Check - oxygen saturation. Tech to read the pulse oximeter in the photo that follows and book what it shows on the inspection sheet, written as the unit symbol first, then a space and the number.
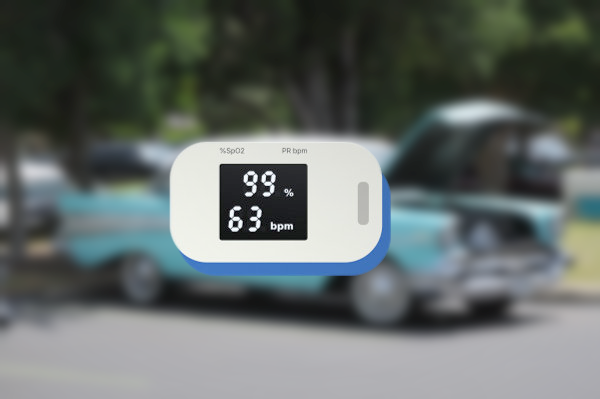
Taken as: % 99
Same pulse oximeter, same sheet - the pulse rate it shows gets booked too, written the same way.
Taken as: bpm 63
